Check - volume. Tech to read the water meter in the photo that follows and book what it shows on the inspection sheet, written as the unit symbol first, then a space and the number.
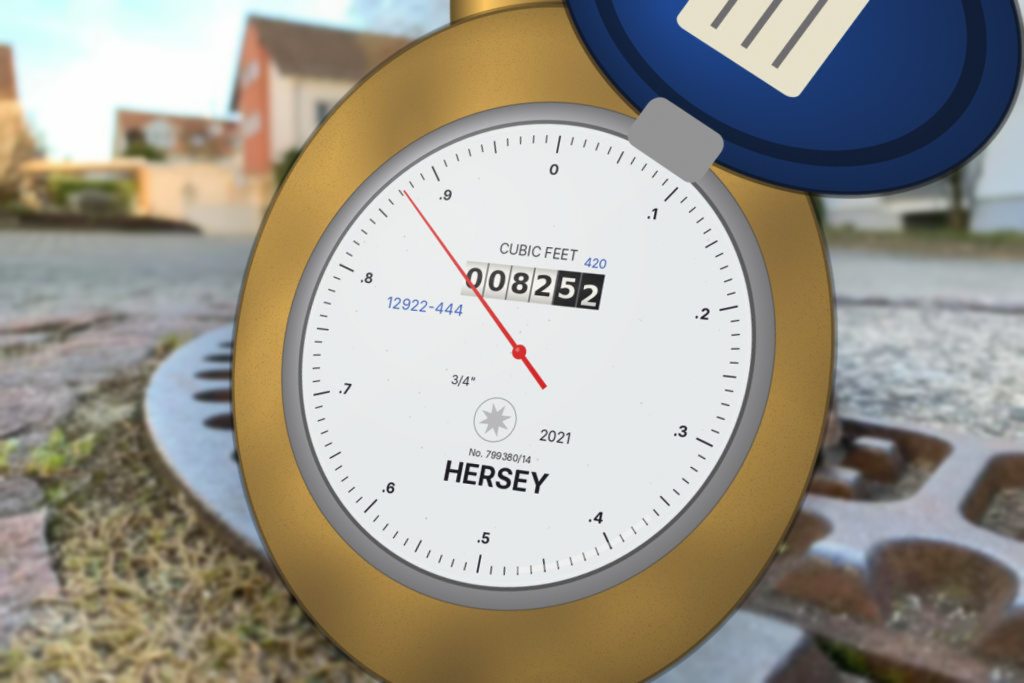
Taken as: ft³ 8251.87
